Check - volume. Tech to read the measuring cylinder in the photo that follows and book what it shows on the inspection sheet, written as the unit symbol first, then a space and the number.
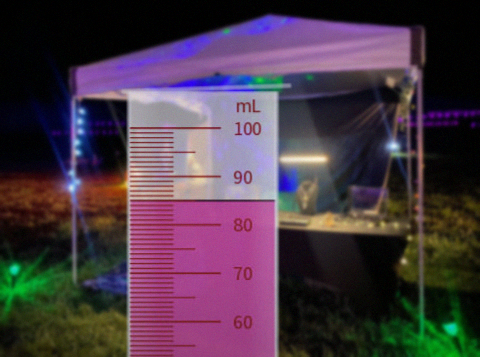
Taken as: mL 85
